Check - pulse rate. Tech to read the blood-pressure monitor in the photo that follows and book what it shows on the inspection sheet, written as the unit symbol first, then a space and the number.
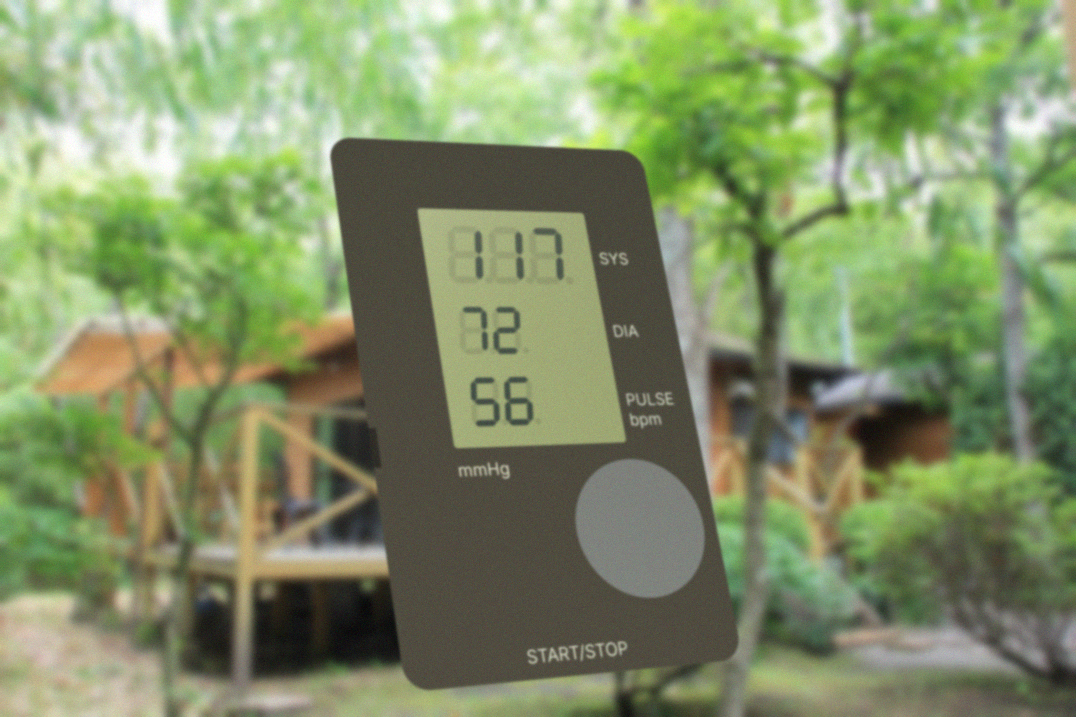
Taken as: bpm 56
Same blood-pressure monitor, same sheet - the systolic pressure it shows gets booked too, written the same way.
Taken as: mmHg 117
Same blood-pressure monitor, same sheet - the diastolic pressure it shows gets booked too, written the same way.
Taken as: mmHg 72
